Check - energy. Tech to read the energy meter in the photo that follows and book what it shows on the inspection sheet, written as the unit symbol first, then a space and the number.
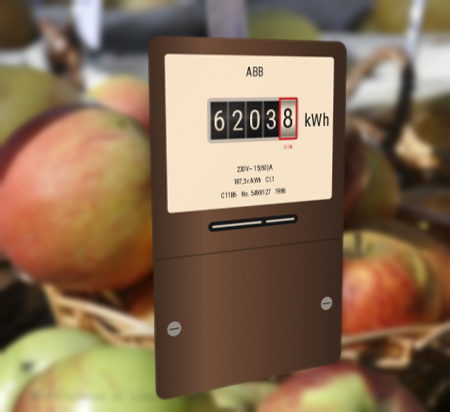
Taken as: kWh 6203.8
